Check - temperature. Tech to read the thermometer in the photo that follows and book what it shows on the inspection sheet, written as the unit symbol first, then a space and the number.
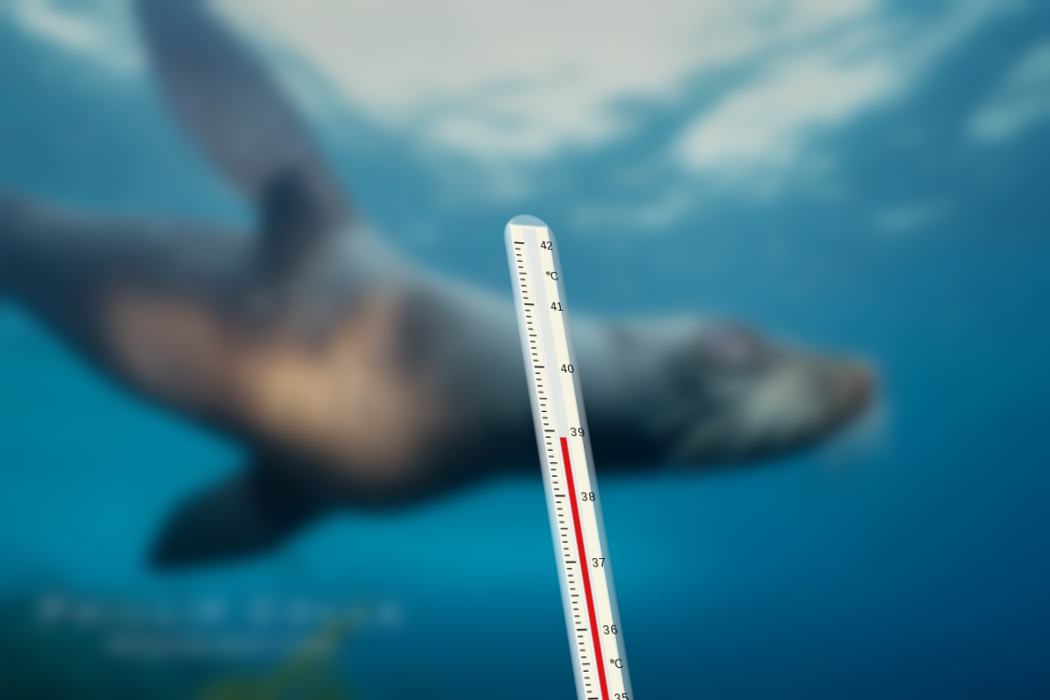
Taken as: °C 38.9
